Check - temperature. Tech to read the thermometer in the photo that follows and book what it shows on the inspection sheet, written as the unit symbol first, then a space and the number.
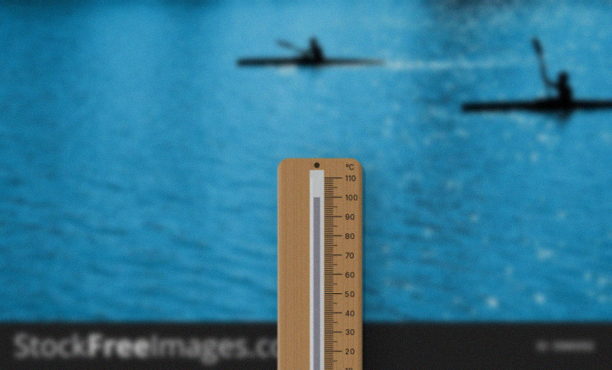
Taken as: °C 100
